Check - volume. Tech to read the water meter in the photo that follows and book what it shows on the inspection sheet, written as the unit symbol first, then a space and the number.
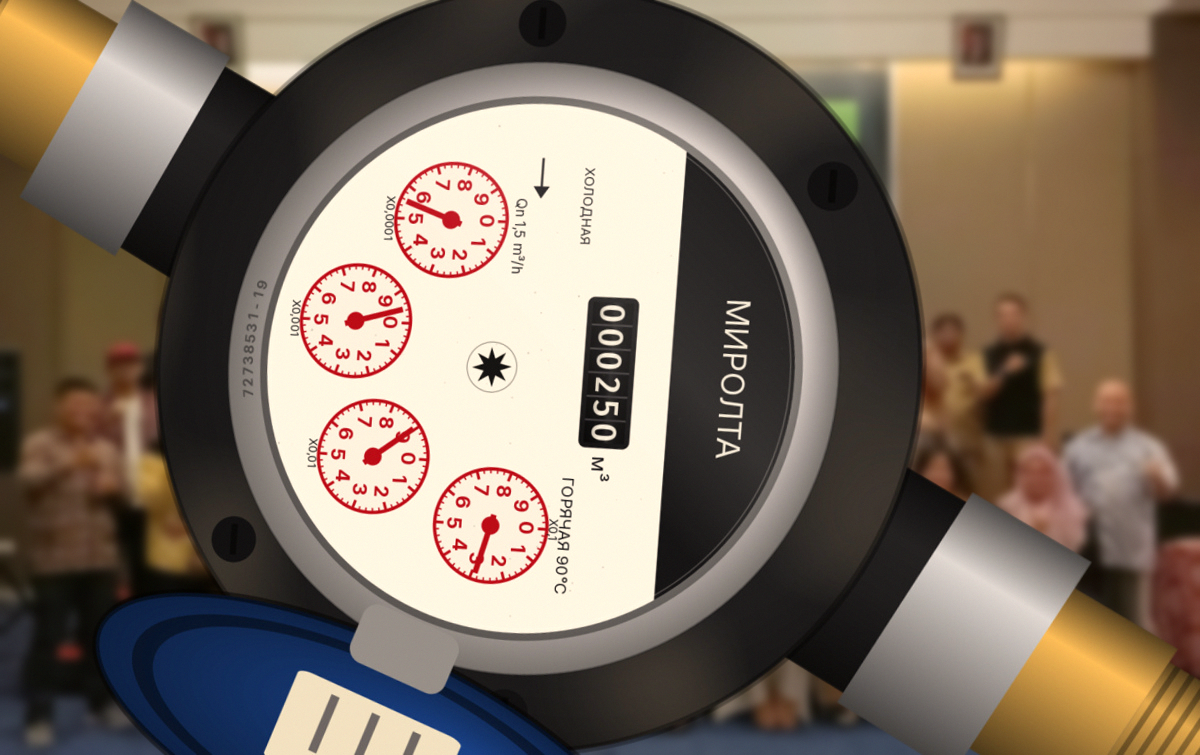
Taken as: m³ 250.2895
